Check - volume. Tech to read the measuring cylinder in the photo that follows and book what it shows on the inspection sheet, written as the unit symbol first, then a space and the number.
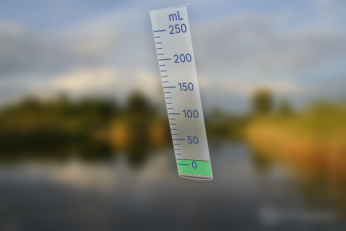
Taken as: mL 10
